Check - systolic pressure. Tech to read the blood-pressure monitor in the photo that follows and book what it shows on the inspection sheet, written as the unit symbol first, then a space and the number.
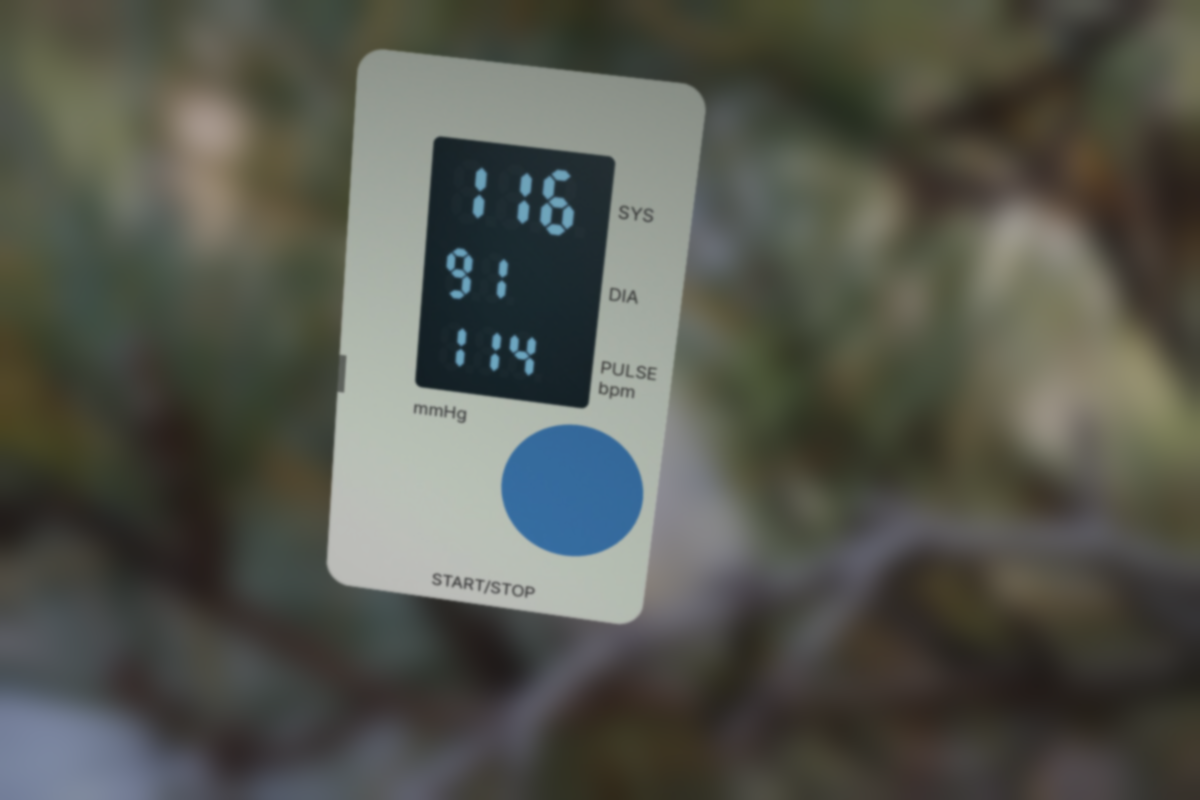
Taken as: mmHg 116
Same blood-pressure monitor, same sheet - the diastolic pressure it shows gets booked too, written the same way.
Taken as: mmHg 91
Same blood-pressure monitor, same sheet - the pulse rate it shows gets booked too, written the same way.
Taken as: bpm 114
